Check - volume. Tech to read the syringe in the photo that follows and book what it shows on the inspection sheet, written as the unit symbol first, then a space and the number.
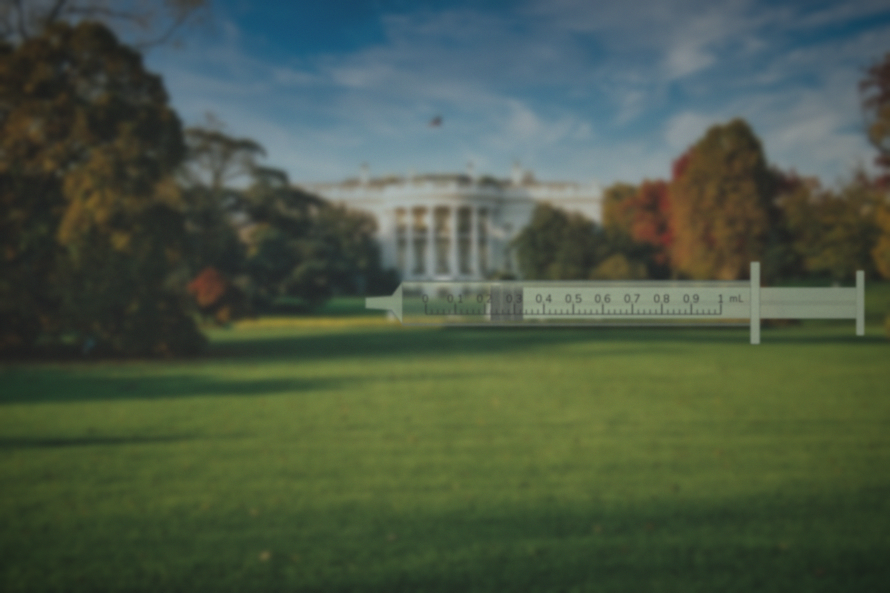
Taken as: mL 0.22
